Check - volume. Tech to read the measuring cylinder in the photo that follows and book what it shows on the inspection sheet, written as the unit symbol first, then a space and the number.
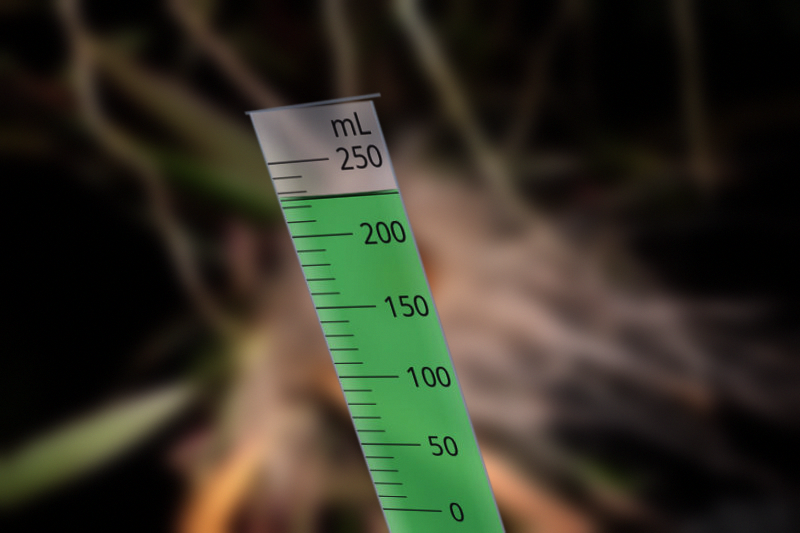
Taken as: mL 225
